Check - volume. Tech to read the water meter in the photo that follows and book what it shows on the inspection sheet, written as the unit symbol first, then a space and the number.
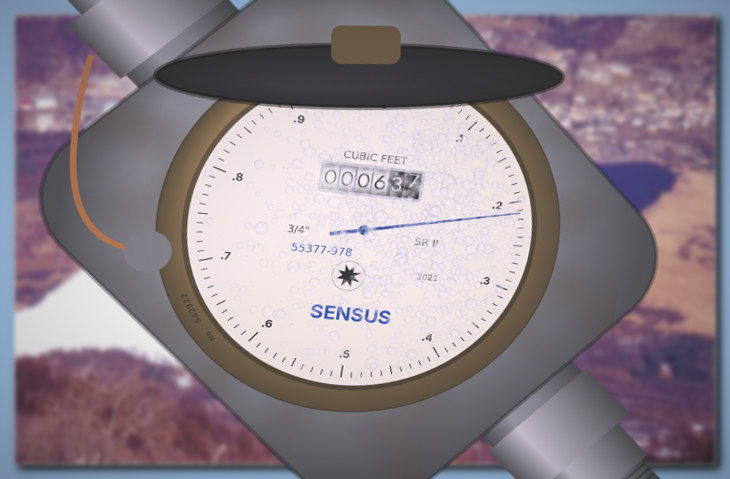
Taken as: ft³ 637.21
